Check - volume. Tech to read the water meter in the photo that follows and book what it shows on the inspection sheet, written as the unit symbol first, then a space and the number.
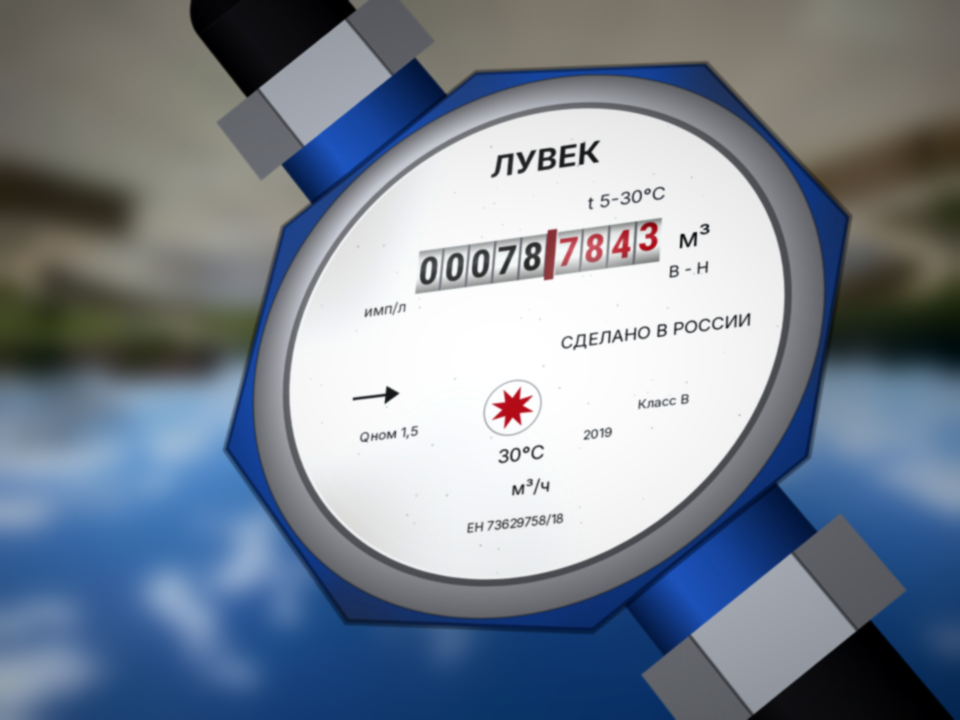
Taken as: m³ 78.7843
